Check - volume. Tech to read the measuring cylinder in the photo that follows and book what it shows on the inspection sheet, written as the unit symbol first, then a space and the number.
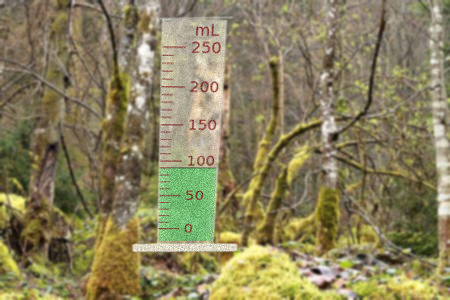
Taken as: mL 90
